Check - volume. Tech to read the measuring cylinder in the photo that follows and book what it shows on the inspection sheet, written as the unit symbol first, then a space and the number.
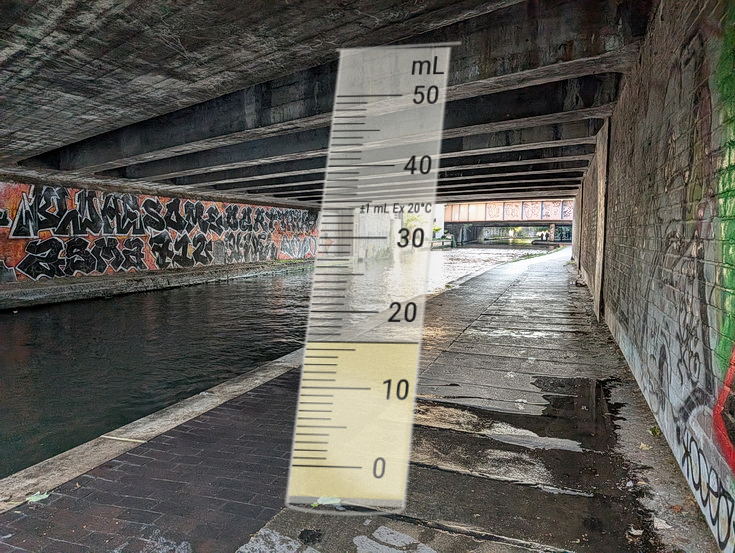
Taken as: mL 16
